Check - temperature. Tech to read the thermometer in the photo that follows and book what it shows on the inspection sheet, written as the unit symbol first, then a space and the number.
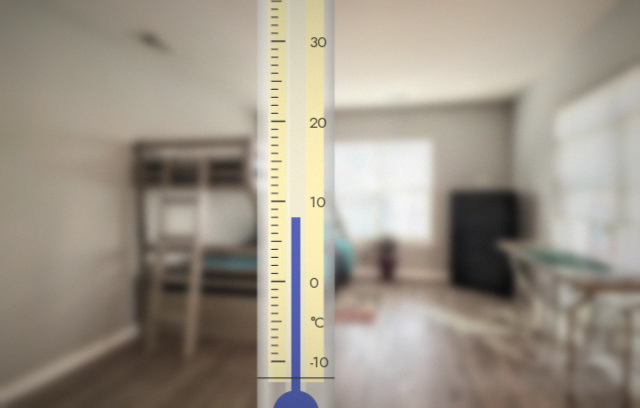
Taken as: °C 8
